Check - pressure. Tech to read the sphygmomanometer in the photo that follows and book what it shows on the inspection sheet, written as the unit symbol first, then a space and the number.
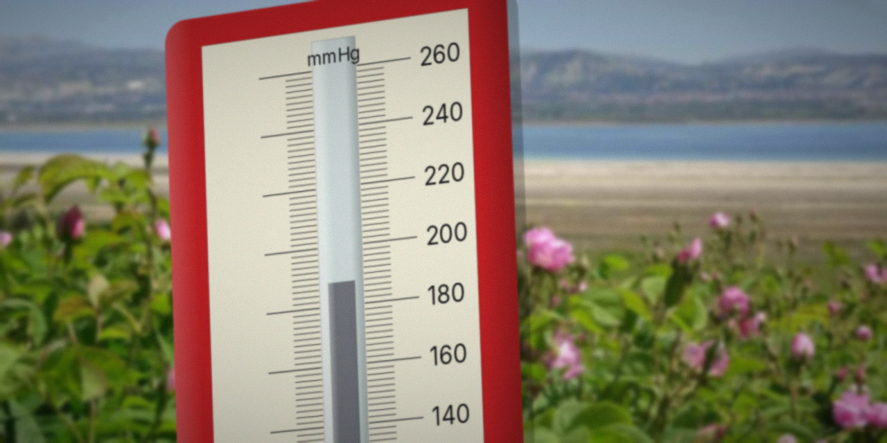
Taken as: mmHg 188
